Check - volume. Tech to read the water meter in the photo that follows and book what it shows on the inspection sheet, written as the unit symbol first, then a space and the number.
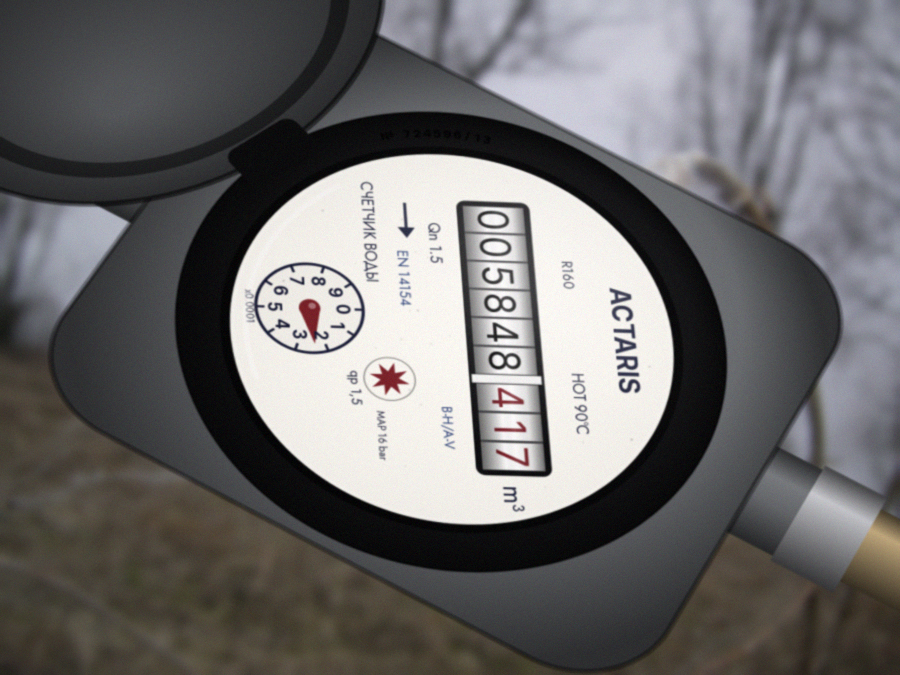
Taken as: m³ 5848.4172
